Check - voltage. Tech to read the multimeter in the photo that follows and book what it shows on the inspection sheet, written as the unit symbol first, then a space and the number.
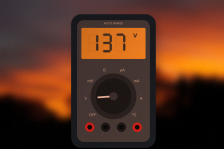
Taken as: V 137
